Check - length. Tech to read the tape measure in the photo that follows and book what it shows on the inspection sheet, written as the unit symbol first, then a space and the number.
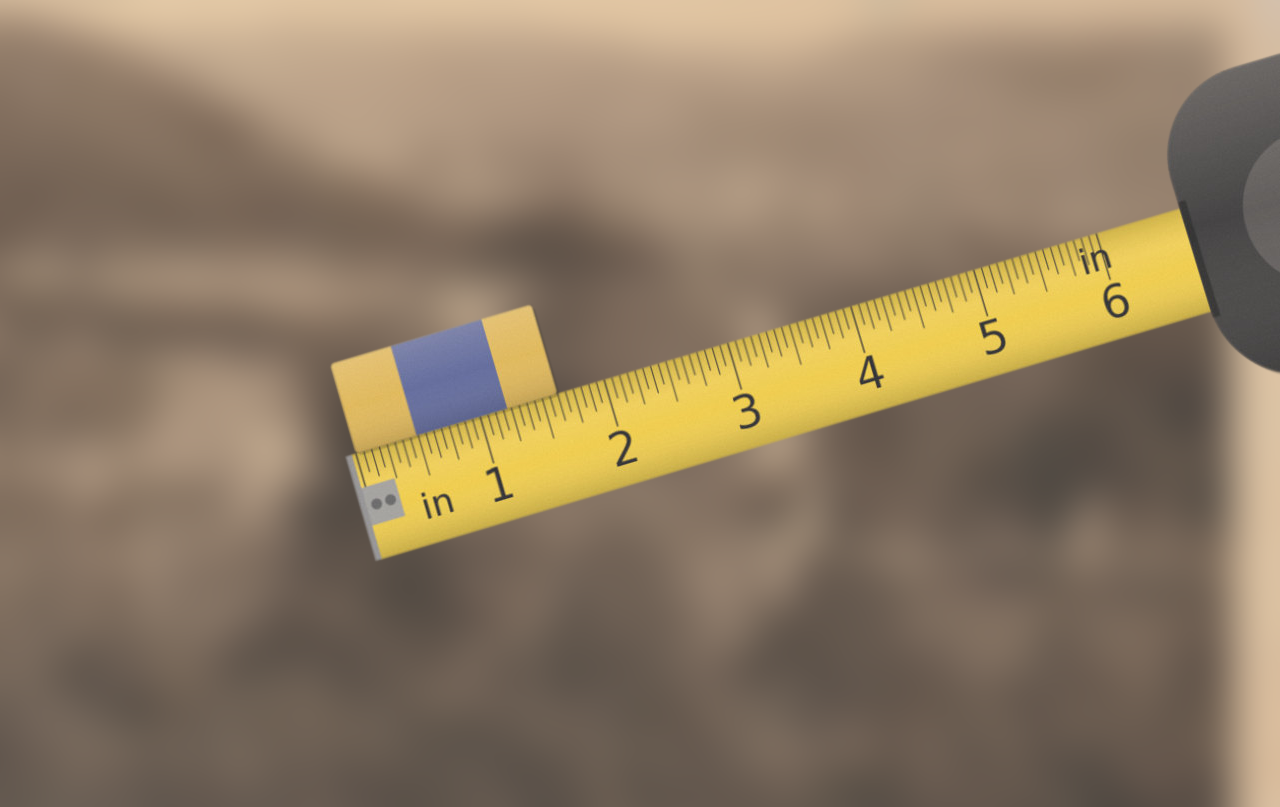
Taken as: in 1.625
